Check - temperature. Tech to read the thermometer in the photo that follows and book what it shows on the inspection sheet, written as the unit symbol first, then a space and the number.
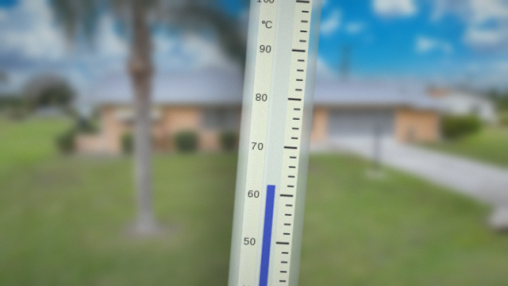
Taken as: °C 62
